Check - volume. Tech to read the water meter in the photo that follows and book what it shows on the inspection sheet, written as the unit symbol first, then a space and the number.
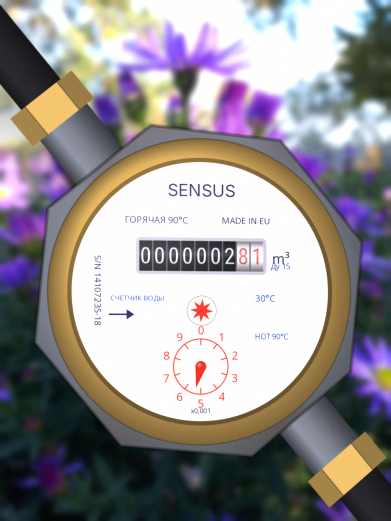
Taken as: m³ 2.815
